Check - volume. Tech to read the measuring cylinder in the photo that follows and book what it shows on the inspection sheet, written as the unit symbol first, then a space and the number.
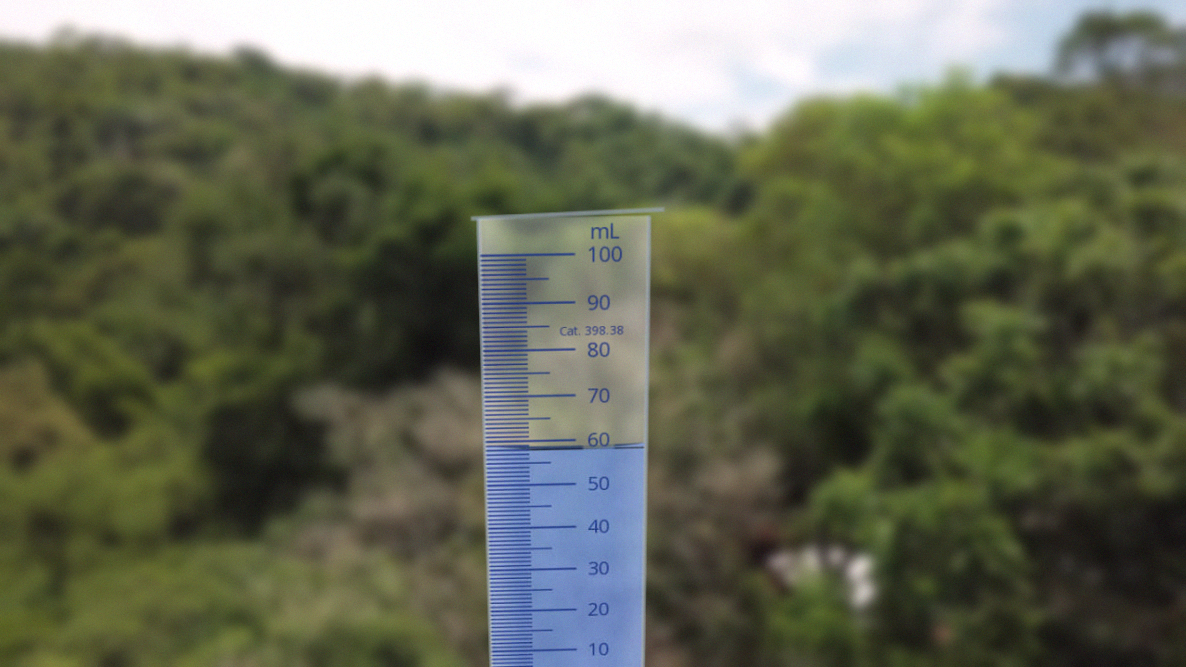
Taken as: mL 58
